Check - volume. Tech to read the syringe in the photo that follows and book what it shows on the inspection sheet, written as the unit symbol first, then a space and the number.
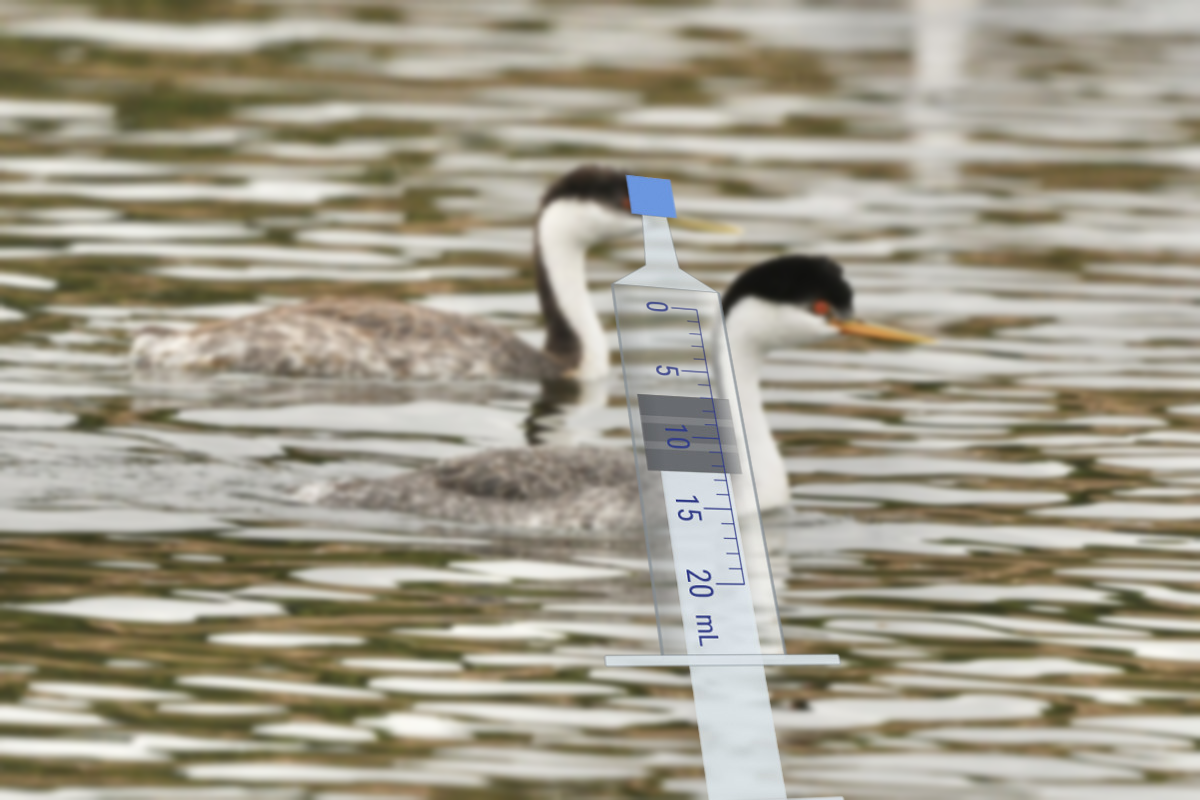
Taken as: mL 7
